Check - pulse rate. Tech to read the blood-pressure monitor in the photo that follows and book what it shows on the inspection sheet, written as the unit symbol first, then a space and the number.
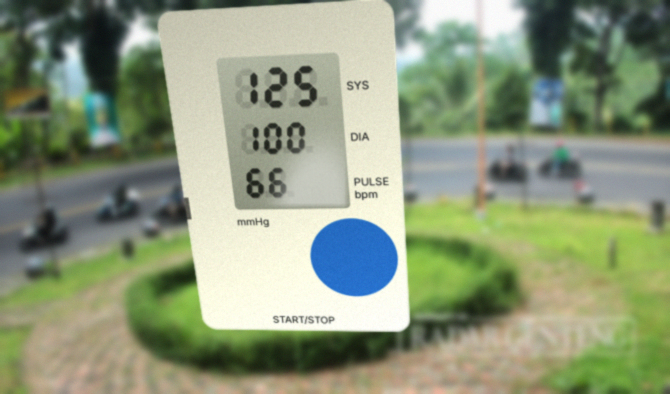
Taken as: bpm 66
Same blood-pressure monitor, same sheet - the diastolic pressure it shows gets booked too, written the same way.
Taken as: mmHg 100
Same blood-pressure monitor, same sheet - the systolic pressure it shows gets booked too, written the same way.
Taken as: mmHg 125
